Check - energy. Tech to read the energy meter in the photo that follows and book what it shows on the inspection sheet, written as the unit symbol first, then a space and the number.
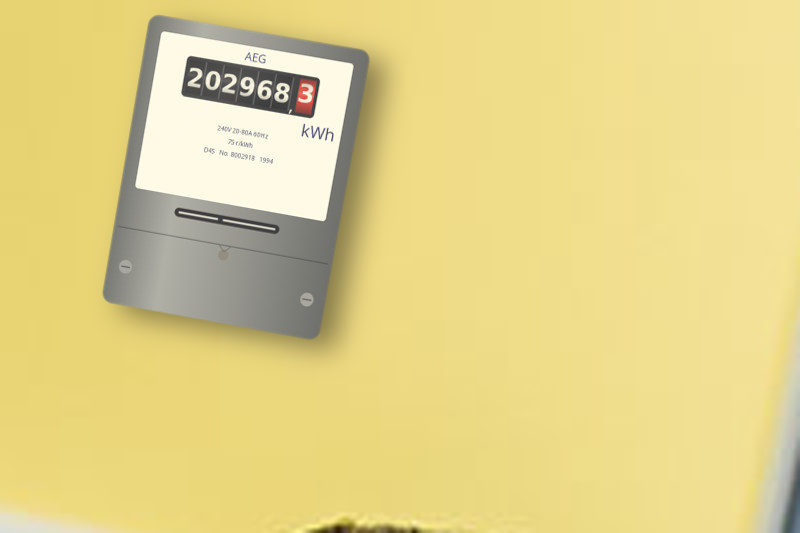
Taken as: kWh 202968.3
